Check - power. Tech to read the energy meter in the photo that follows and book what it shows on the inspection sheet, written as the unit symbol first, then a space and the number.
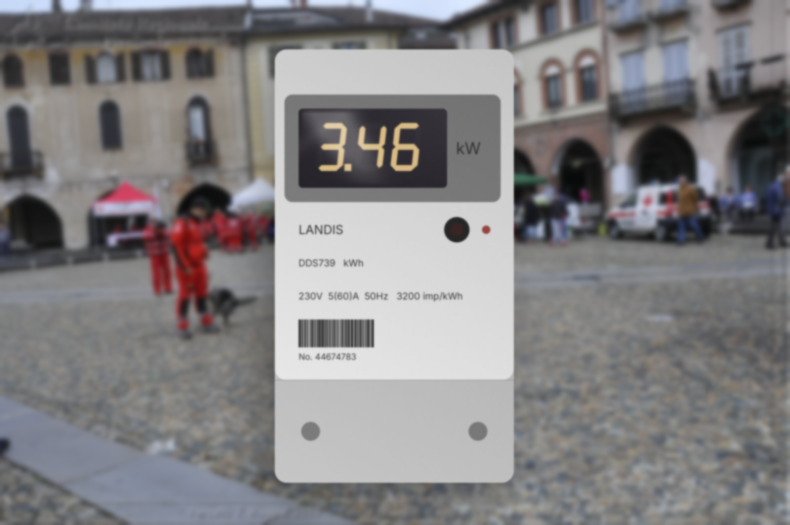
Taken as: kW 3.46
